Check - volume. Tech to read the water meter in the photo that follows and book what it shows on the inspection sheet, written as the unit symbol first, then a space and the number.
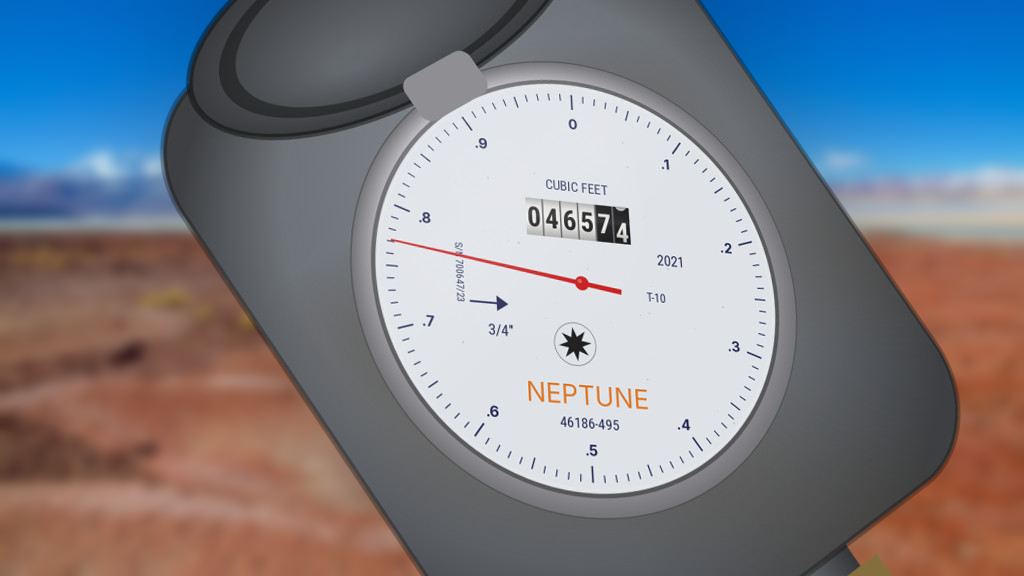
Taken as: ft³ 46573.77
